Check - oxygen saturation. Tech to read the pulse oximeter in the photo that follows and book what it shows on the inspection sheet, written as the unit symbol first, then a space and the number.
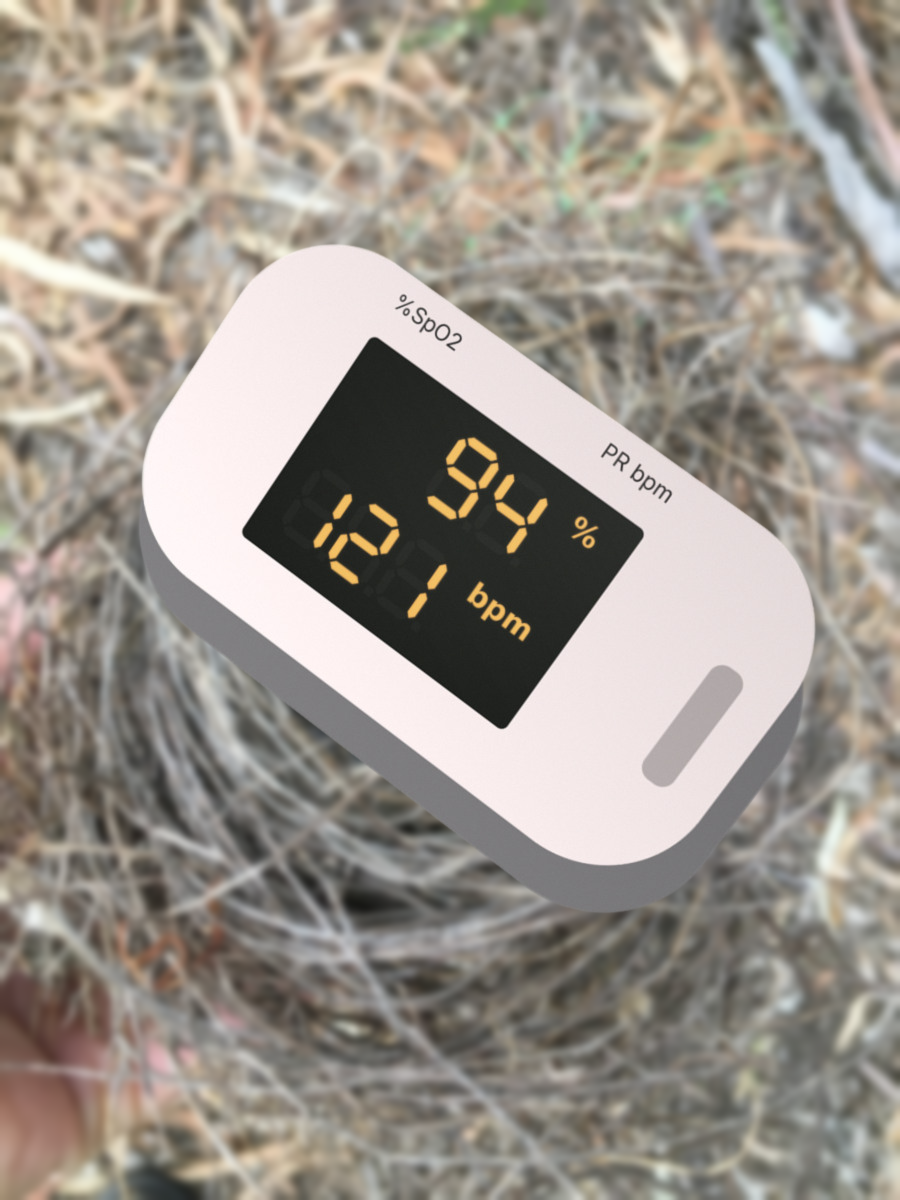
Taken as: % 94
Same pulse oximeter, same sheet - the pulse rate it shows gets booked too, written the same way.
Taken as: bpm 121
